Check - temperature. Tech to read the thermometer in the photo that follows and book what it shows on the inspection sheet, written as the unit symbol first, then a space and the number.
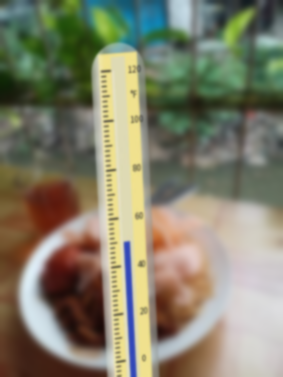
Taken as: °F 50
